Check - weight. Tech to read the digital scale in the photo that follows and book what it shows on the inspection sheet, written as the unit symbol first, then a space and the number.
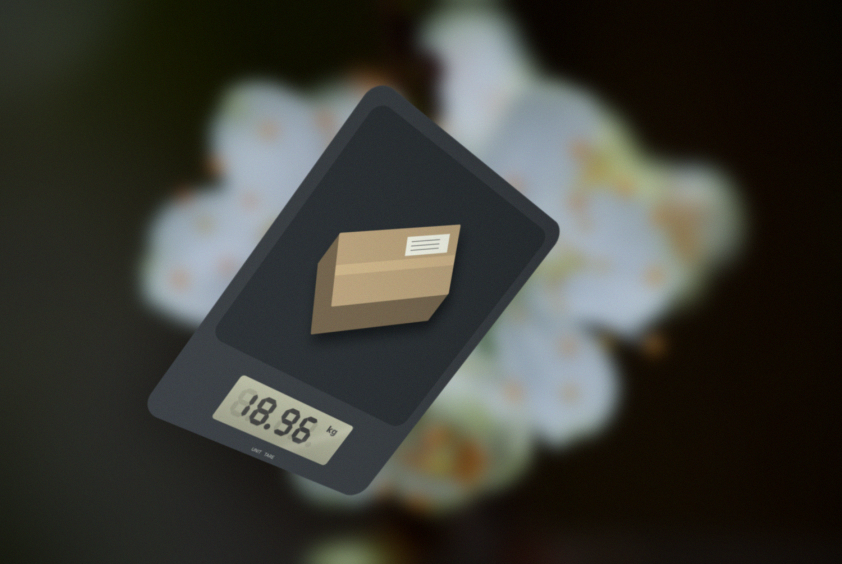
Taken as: kg 18.96
